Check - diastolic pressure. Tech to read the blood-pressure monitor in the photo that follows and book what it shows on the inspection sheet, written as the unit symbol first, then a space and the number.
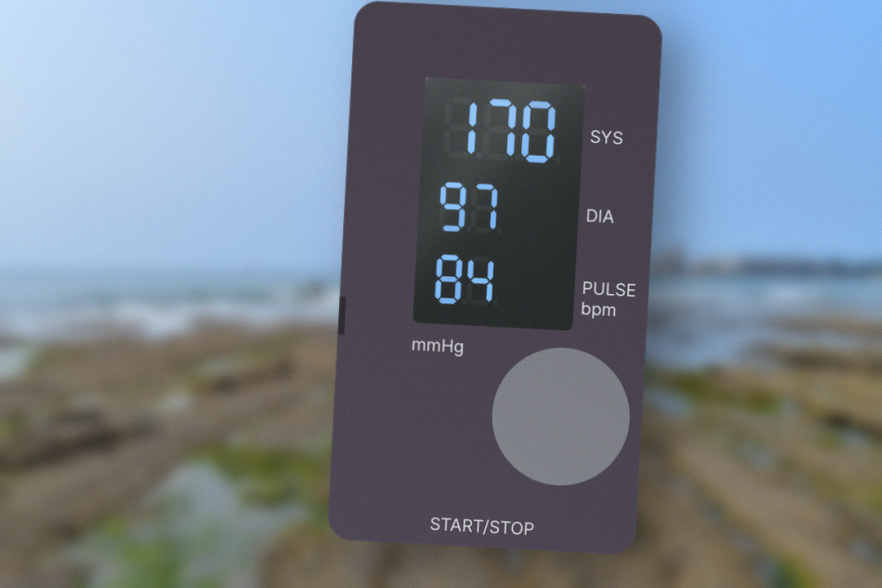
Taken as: mmHg 97
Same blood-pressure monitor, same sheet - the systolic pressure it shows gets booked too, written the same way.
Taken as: mmHg 170
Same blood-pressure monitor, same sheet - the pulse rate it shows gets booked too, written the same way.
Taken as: bpm 84
